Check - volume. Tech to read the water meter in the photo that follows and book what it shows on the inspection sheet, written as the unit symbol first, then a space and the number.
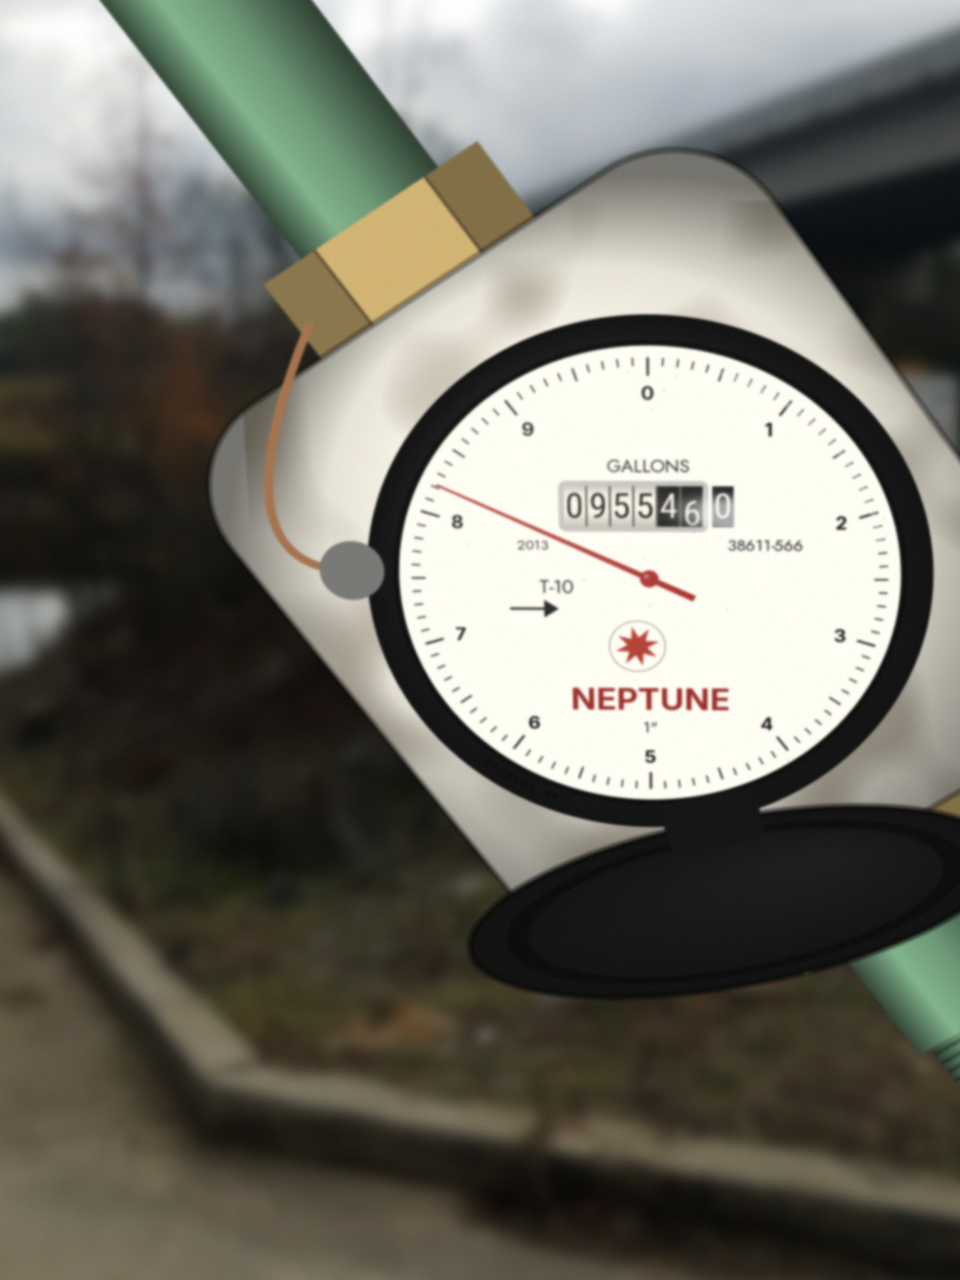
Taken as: gal 955458.2
